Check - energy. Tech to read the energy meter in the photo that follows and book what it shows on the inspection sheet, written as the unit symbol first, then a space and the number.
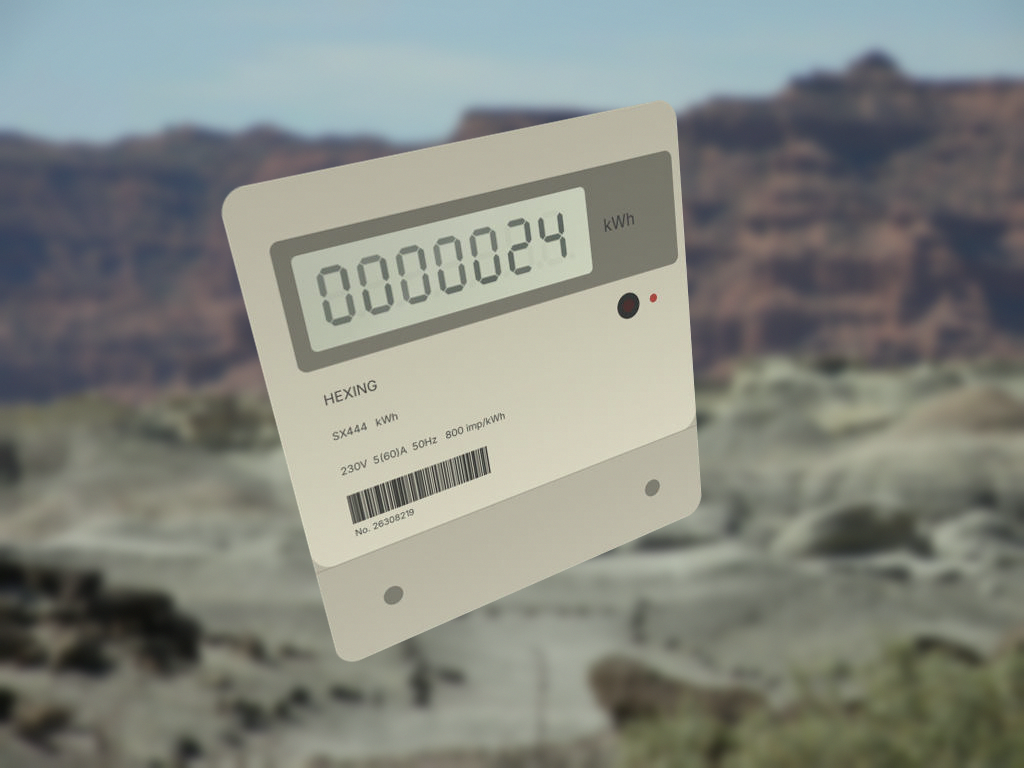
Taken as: kWh 24
